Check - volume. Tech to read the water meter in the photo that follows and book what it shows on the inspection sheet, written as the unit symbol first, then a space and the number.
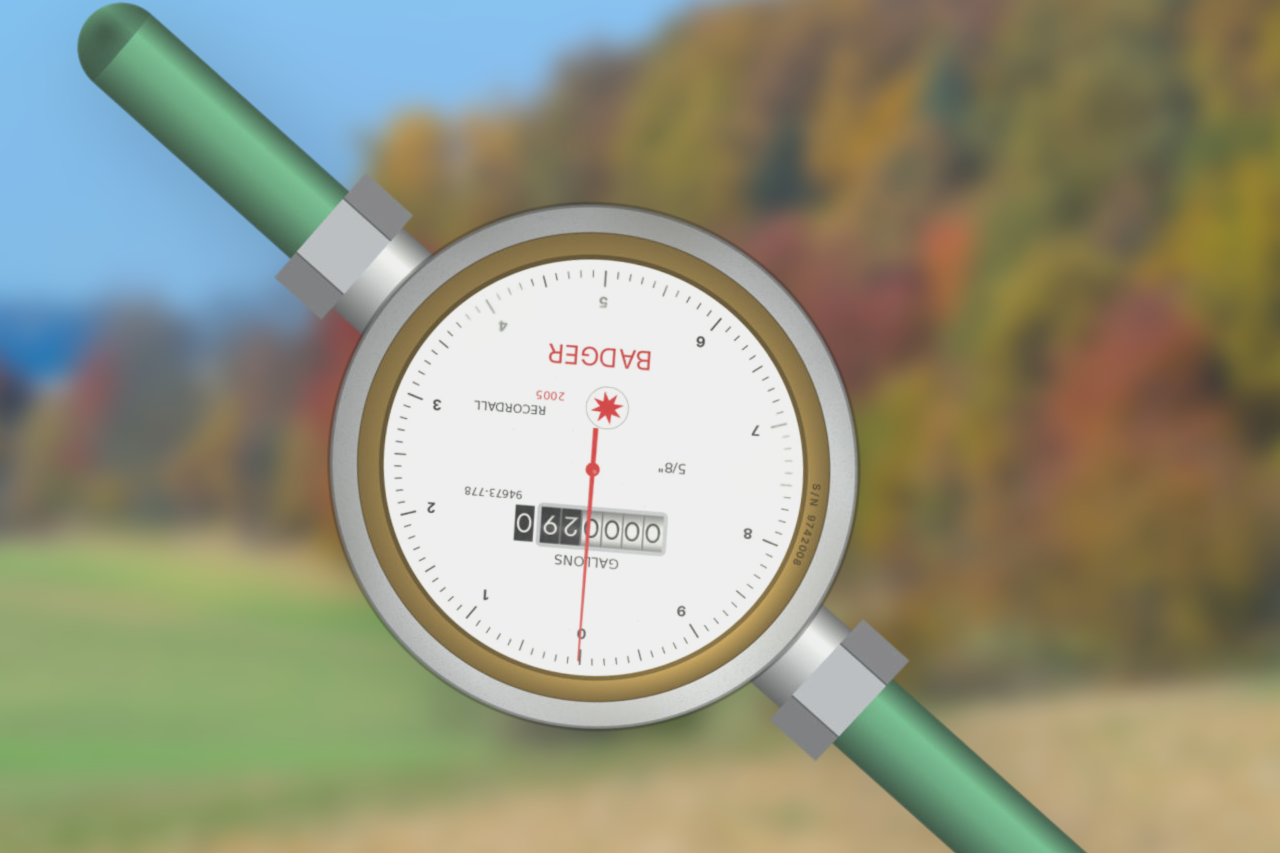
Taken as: gal 290.0
